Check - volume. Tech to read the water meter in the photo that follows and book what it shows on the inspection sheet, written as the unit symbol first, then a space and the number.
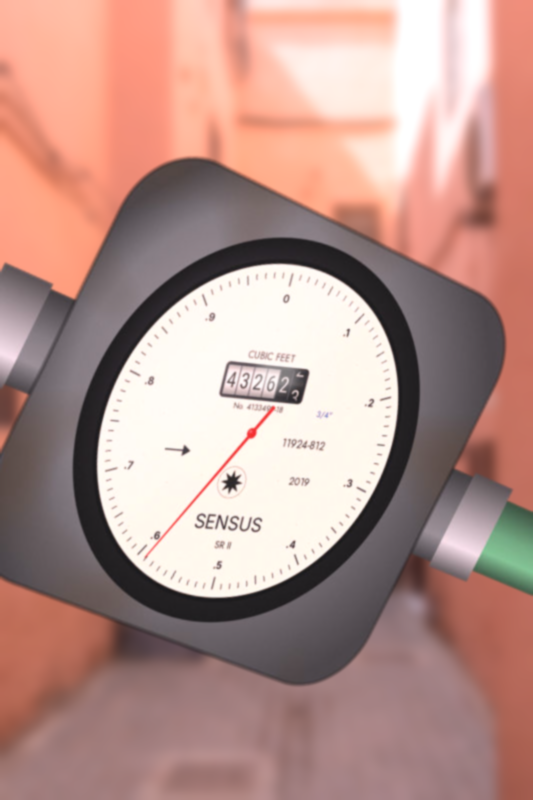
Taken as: ft³ 432622.59
